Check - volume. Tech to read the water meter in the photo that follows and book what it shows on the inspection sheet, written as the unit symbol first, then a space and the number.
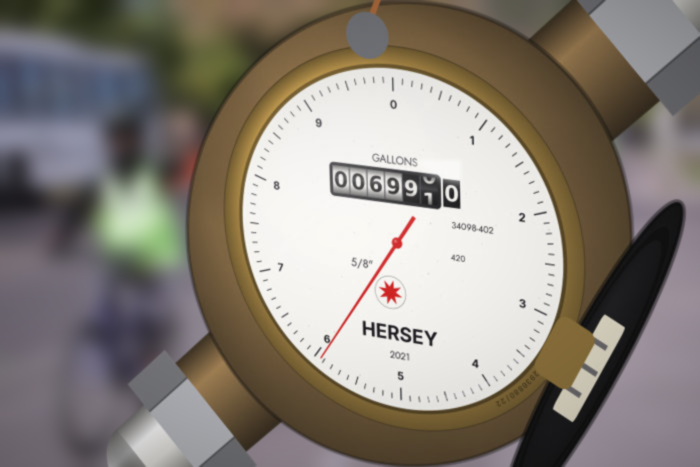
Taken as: gal 69905.9
